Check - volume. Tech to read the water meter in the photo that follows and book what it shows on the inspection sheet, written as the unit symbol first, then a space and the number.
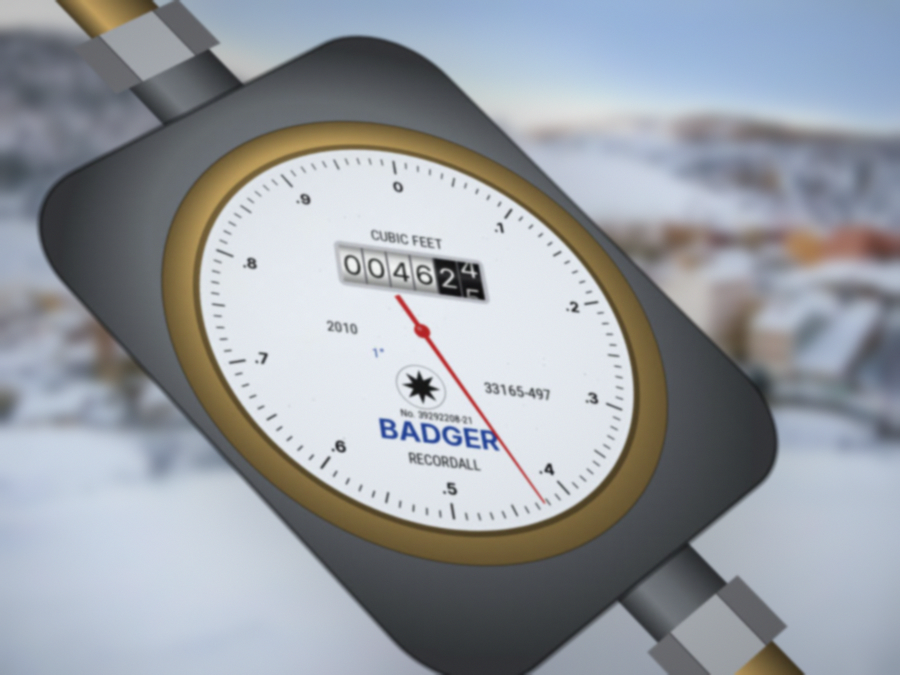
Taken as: ft³ 4624.42
